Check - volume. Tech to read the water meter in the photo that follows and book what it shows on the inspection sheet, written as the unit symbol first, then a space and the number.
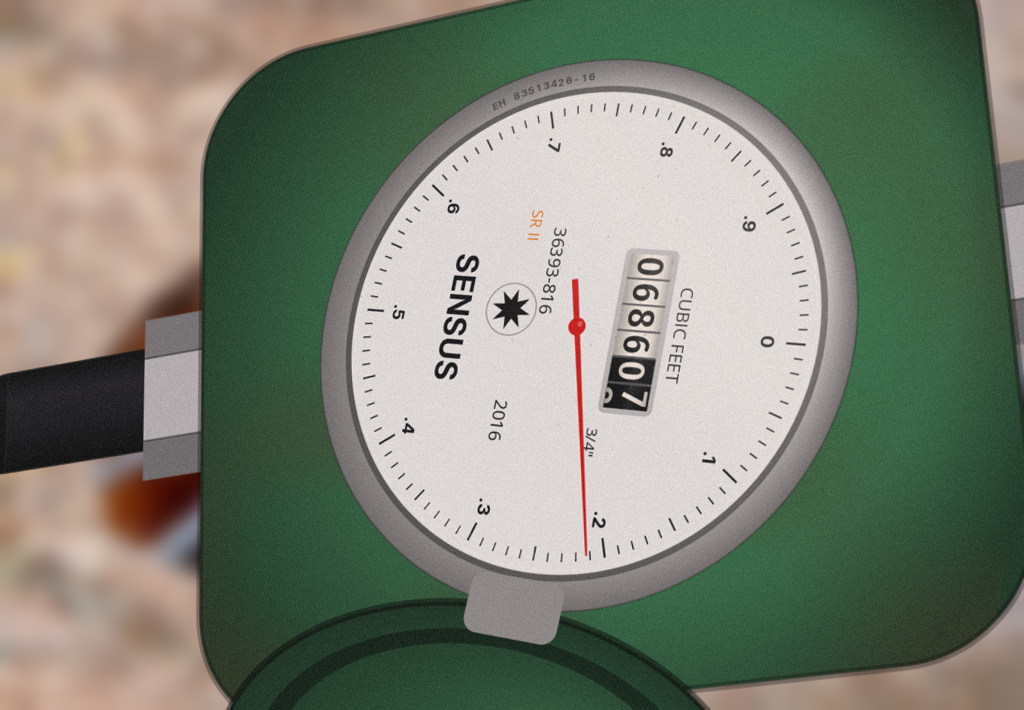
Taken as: ft³ 68607.21
